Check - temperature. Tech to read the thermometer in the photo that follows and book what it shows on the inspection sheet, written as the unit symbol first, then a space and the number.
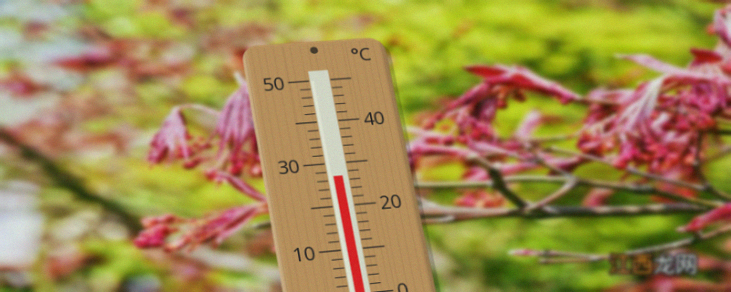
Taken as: °C 27
